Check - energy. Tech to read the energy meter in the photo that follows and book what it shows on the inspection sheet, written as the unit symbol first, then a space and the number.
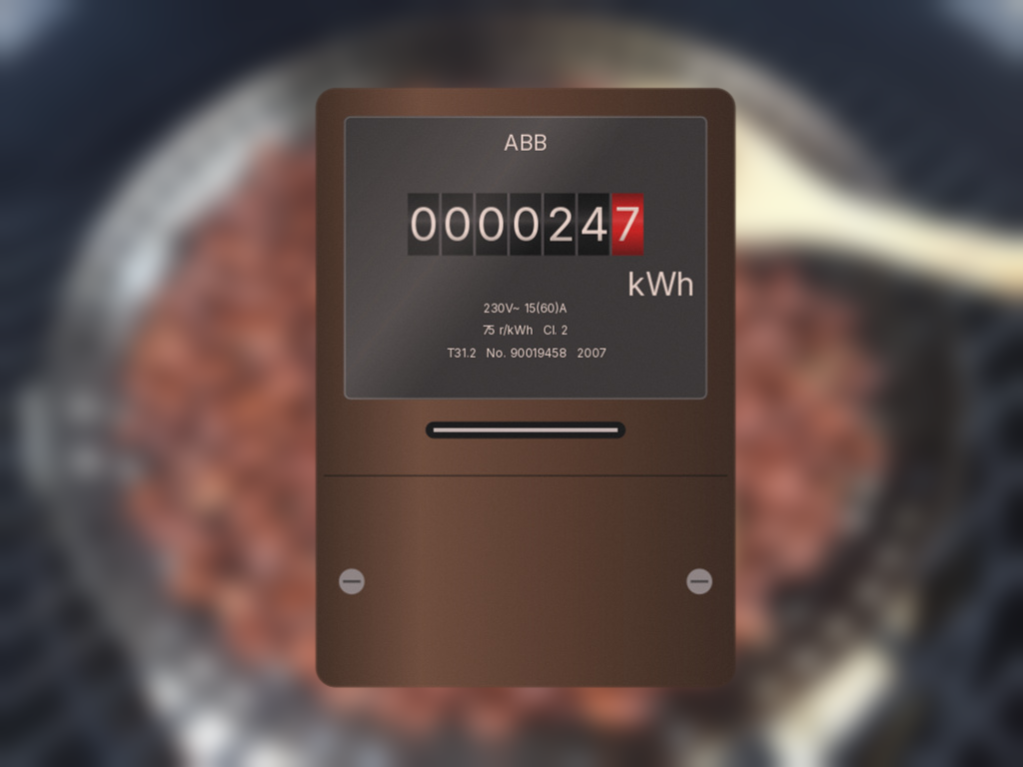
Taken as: kWh 24.7
